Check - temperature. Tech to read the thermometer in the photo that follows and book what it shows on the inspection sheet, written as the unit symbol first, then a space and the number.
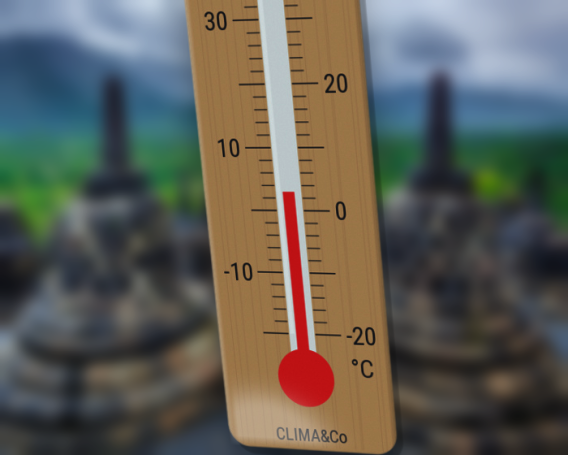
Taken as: °C 3
